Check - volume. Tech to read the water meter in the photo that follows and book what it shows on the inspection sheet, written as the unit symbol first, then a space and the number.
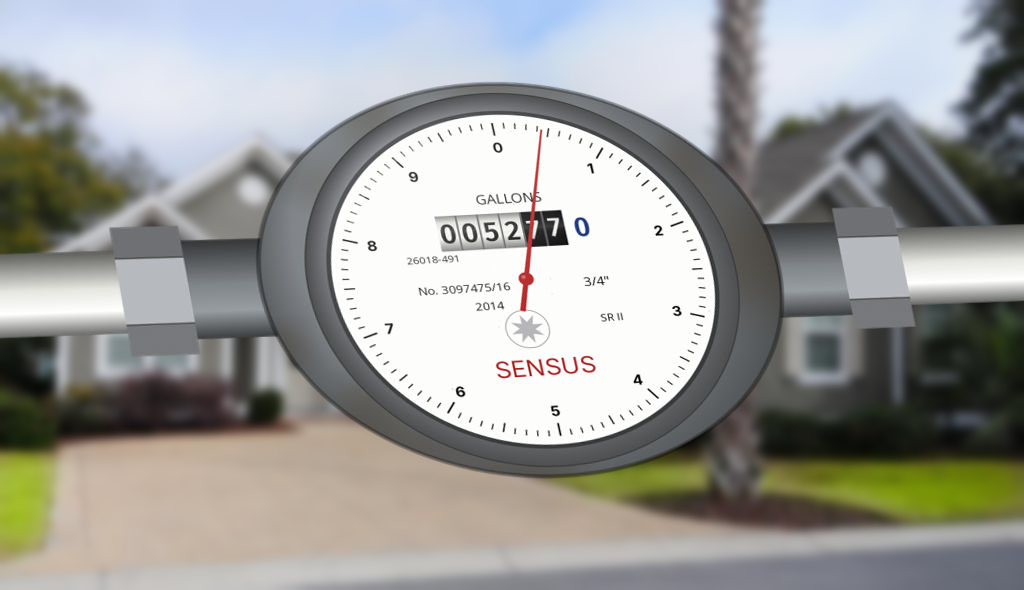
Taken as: gal 52770.4
